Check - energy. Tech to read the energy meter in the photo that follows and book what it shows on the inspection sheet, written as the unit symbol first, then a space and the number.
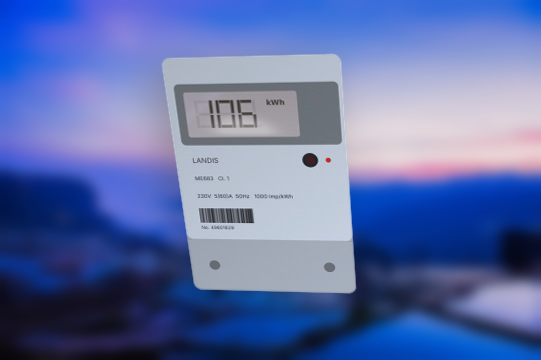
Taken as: kWh 106
